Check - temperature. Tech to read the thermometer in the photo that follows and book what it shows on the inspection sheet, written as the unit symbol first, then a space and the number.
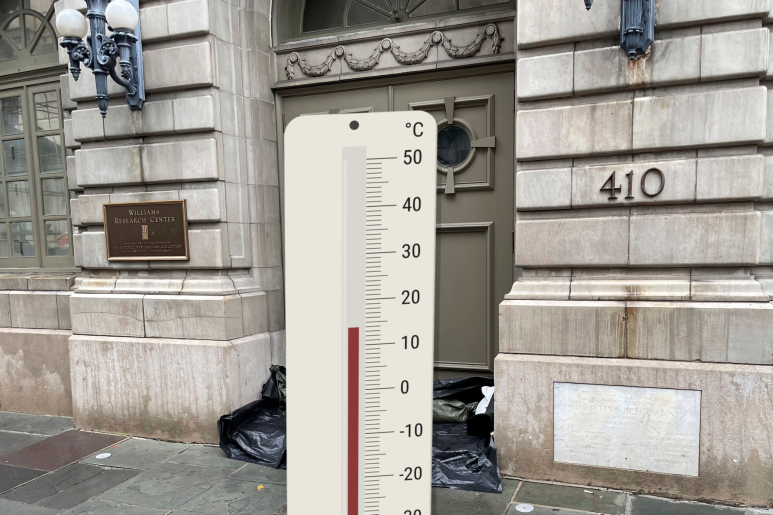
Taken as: °C 14
